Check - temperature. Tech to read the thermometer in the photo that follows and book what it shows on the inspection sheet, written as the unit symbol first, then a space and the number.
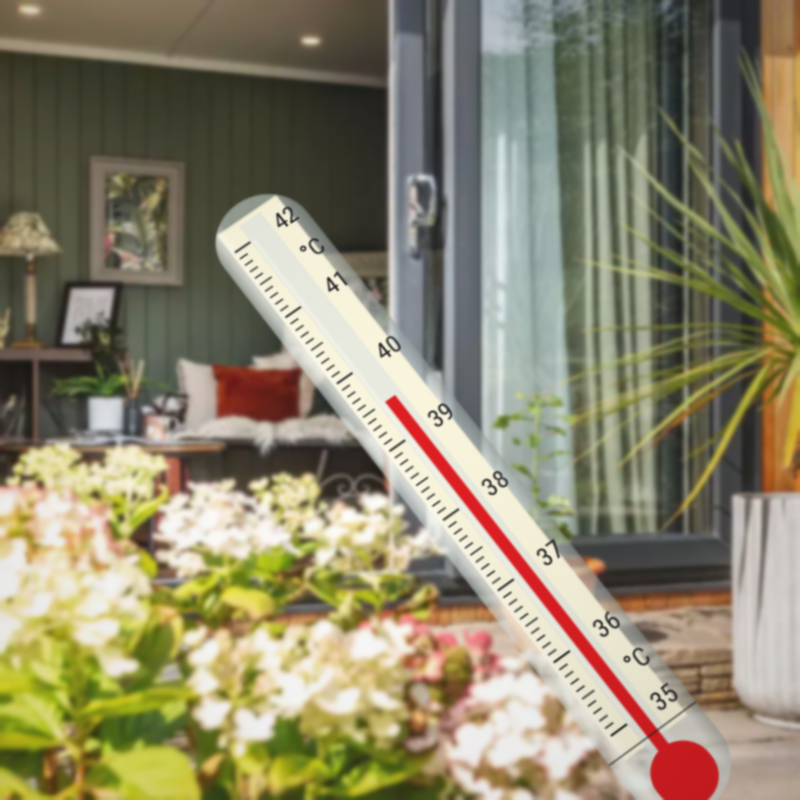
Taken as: °C 39.5
